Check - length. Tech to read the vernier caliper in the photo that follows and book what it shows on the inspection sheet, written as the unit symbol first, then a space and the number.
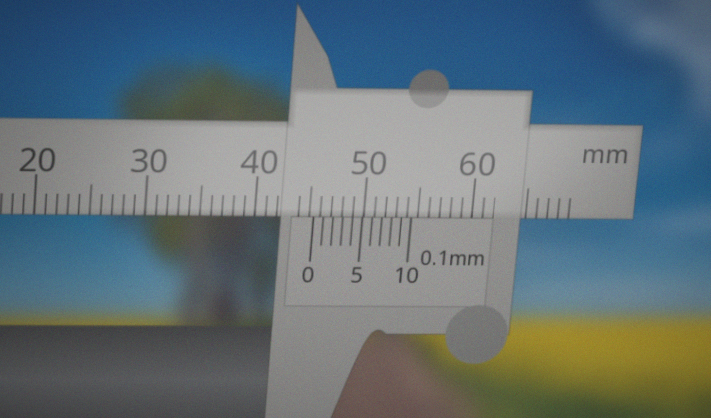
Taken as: mm 45.4
